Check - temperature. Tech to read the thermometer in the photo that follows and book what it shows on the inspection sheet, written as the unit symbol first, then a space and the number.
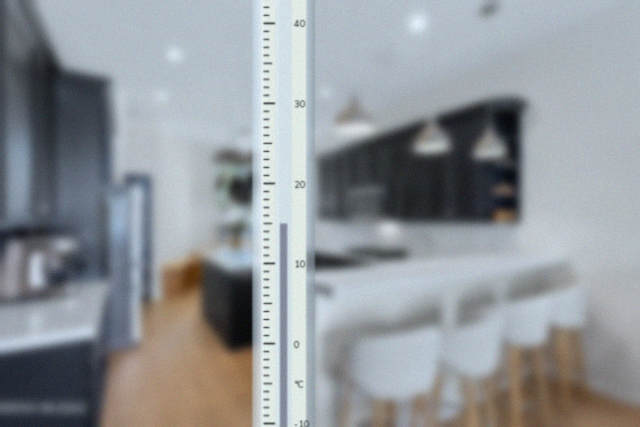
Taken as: °C 15
